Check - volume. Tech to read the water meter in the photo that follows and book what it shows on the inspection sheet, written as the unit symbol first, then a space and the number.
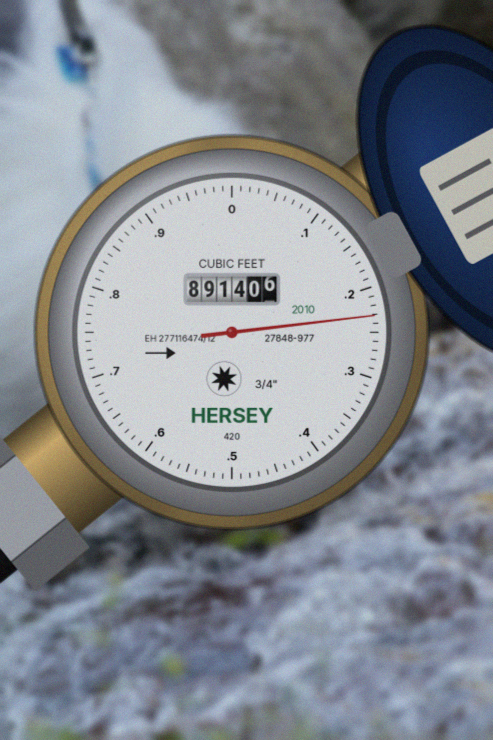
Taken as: ft³ 891406.23
